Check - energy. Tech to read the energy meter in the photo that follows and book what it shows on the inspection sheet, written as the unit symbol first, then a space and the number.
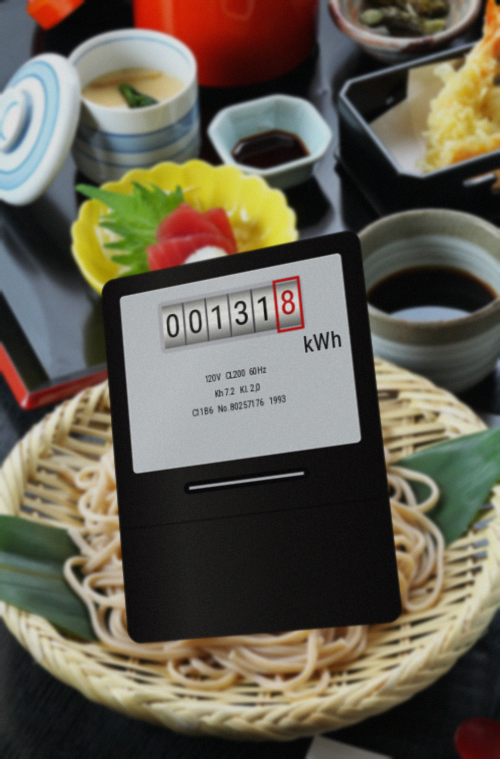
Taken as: kWh 131.8
